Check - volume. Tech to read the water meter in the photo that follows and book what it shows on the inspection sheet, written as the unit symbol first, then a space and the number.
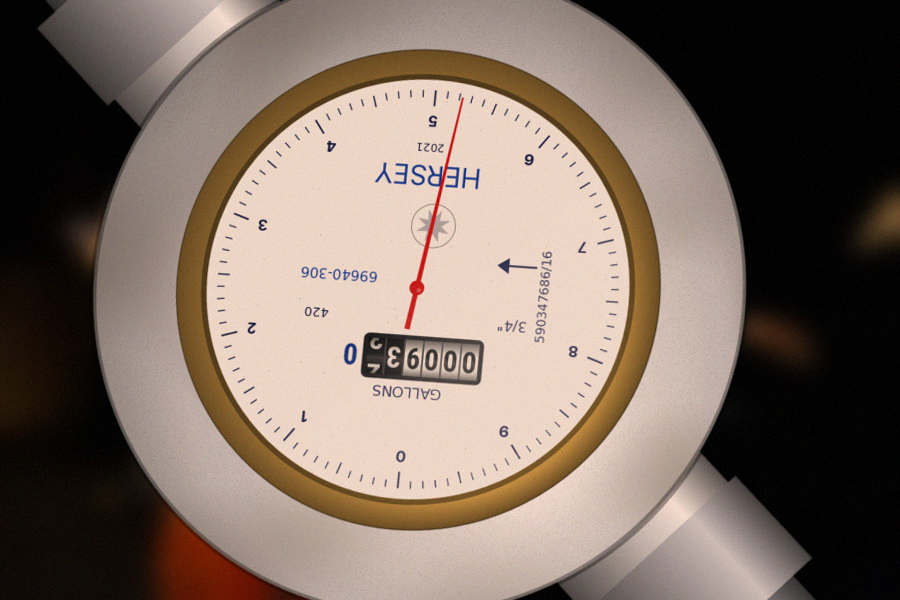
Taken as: gal 9325.2
